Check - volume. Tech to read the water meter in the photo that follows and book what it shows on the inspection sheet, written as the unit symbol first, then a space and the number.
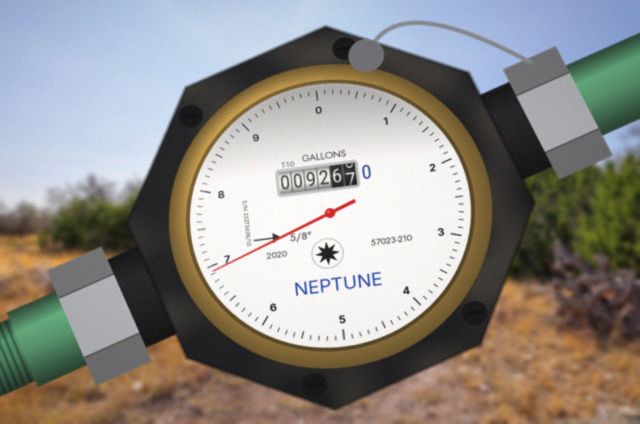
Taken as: gal 92666.9
